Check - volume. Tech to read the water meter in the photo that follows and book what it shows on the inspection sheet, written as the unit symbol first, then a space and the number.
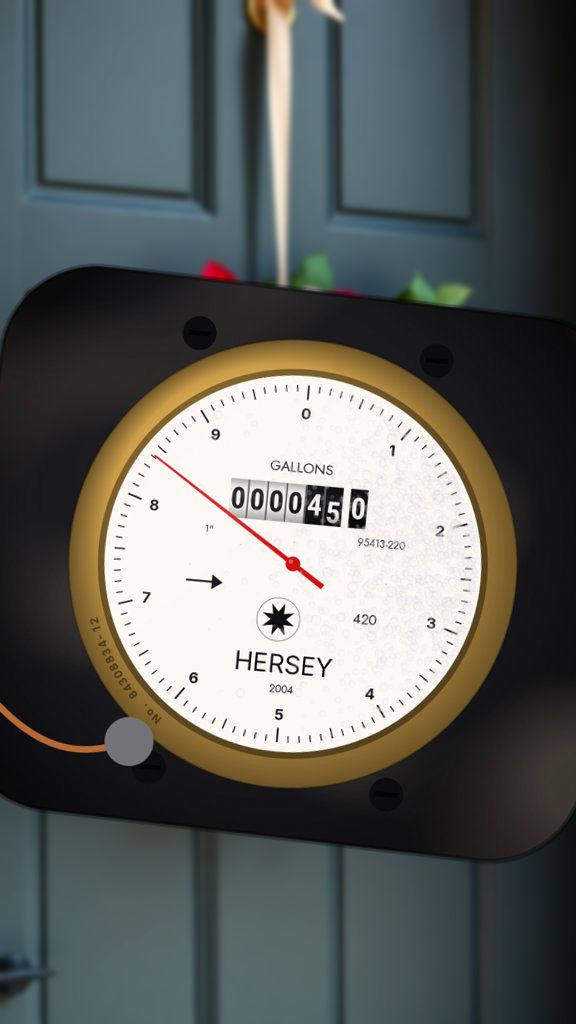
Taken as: gal 448.4
